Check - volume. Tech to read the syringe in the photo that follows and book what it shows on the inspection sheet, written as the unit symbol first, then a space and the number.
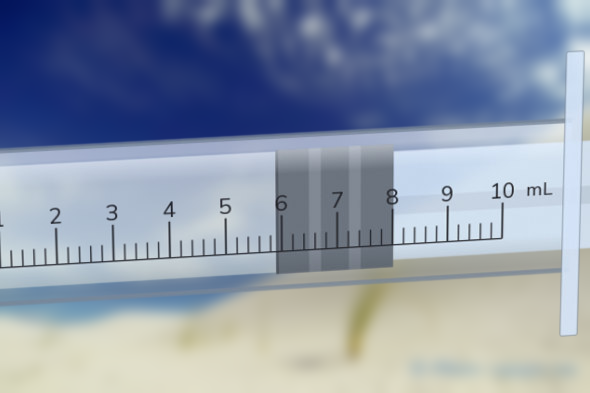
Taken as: mL 5.9
